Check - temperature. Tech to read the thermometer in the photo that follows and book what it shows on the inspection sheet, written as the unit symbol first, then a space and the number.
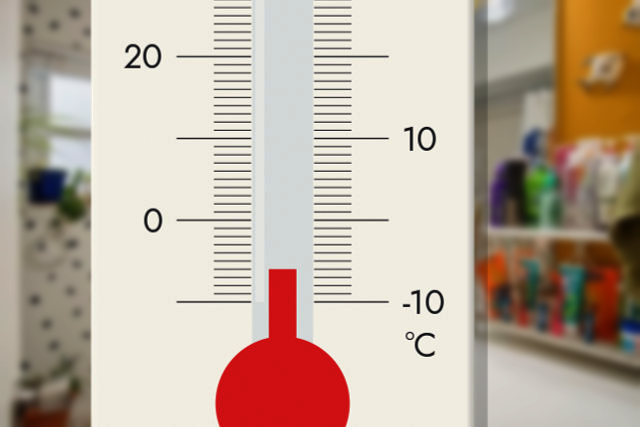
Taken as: °C -6
